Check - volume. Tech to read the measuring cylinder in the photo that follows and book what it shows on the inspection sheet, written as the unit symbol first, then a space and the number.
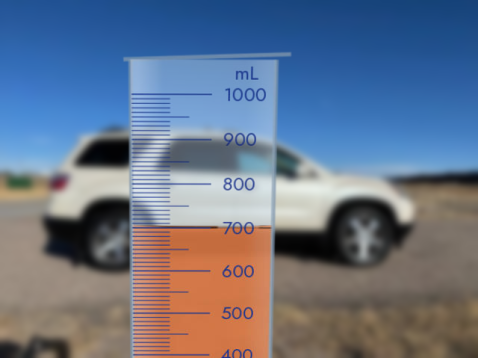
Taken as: mL 700
